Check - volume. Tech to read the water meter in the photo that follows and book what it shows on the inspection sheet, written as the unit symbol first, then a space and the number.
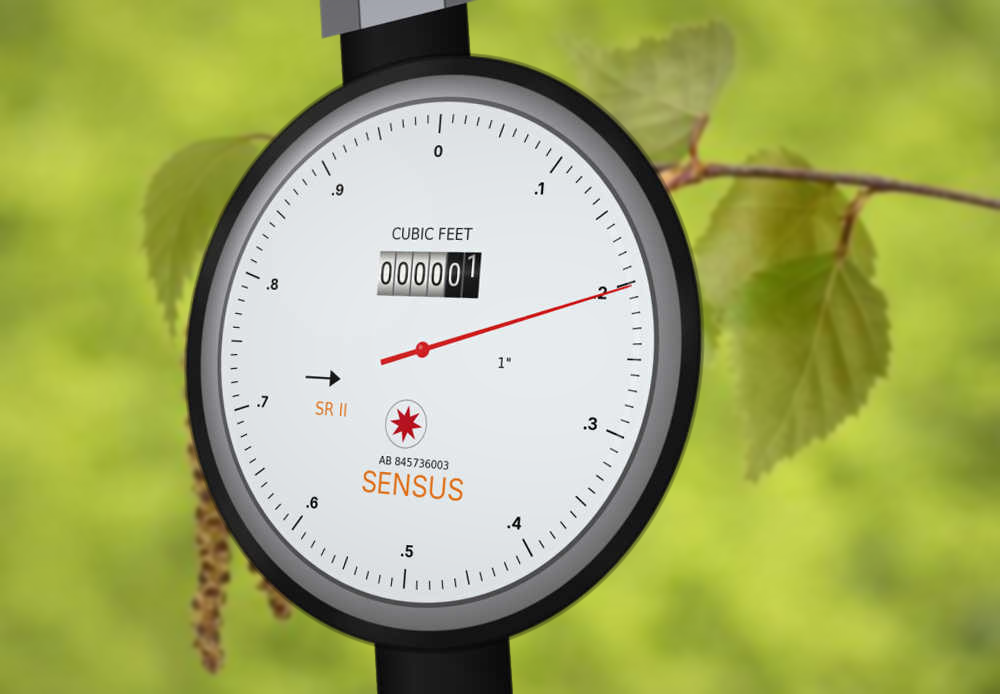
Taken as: ft³ 1.20
